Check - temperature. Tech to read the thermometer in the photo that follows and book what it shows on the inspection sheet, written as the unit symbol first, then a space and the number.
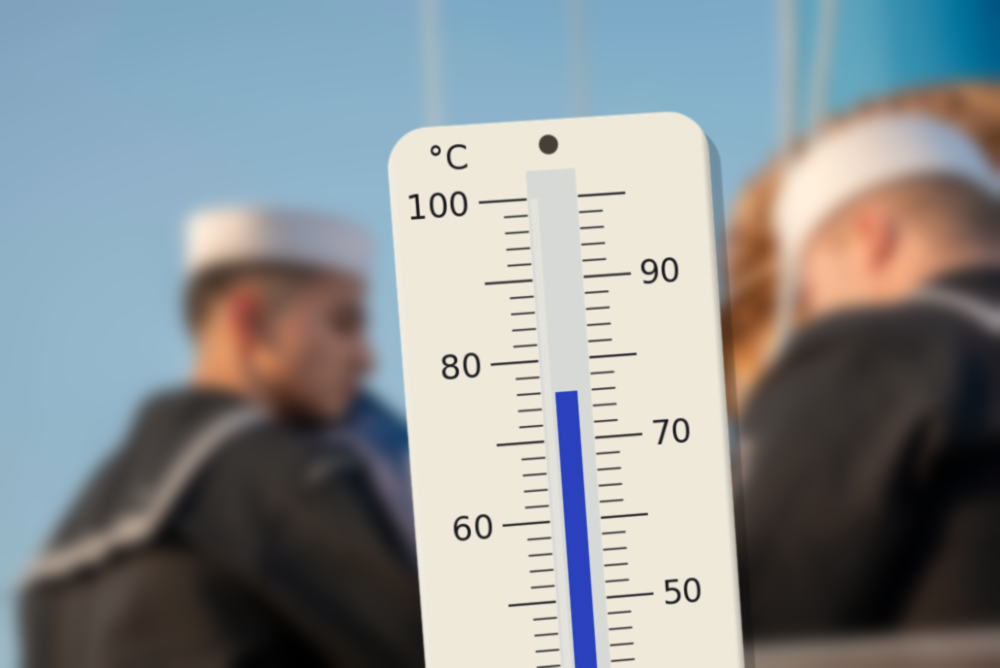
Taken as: °C 76
